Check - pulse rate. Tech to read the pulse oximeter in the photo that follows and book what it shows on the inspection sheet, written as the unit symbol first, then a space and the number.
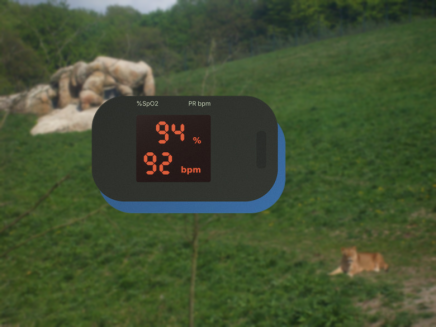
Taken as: bpm 92
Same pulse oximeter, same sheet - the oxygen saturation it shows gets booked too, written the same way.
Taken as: % 94
